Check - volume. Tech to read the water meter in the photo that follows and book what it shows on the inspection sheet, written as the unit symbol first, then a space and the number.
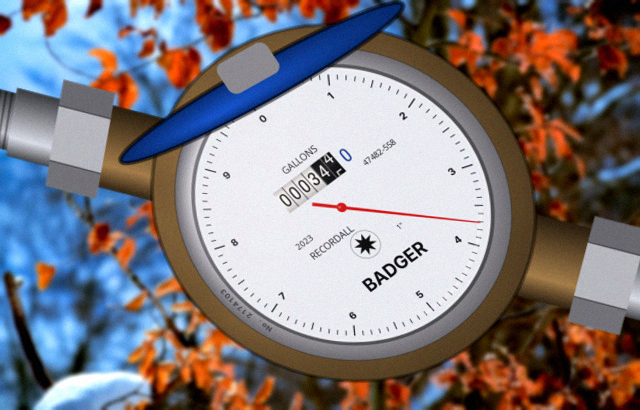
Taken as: gal 3443.7
